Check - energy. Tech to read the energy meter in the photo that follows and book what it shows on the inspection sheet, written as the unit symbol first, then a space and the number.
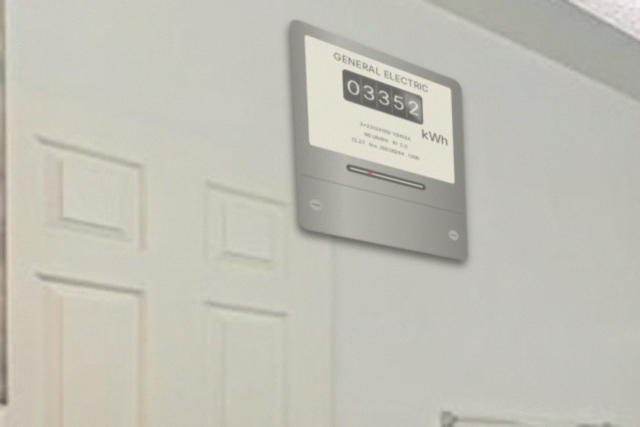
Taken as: kWh 3352
